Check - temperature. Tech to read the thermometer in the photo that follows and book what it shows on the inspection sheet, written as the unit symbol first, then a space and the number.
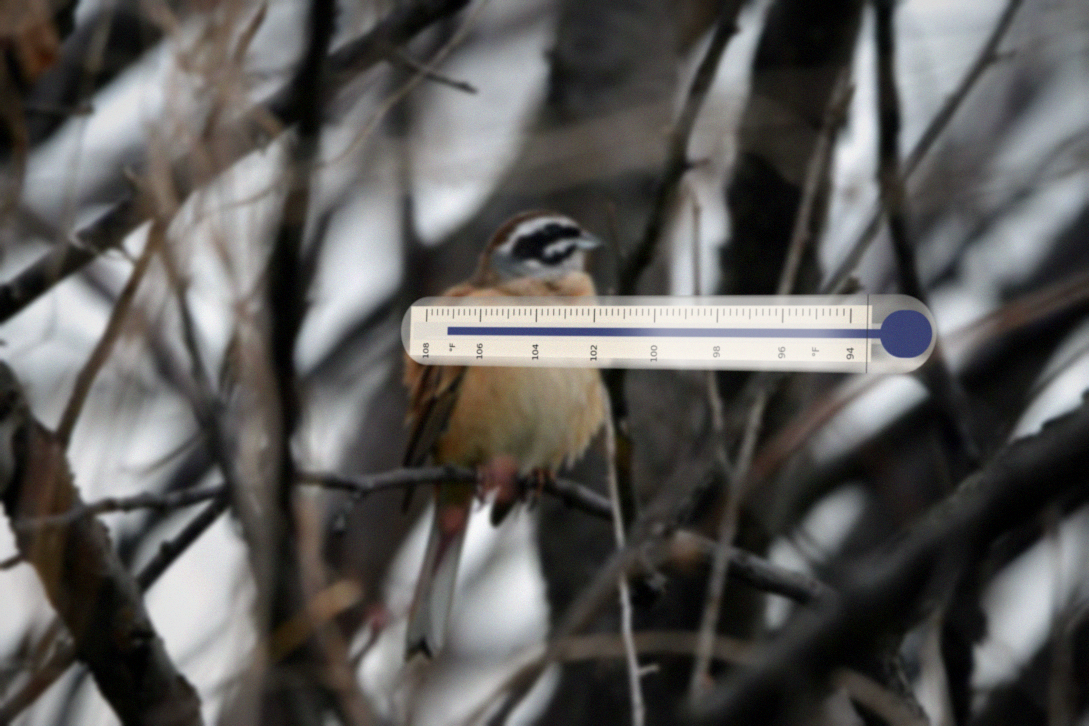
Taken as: °F 107.2
